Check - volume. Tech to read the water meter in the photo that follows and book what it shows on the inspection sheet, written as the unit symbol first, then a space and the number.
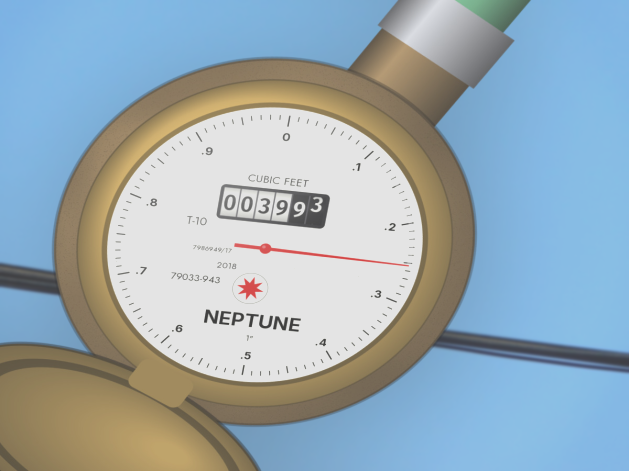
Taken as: ft³ 3993.25
